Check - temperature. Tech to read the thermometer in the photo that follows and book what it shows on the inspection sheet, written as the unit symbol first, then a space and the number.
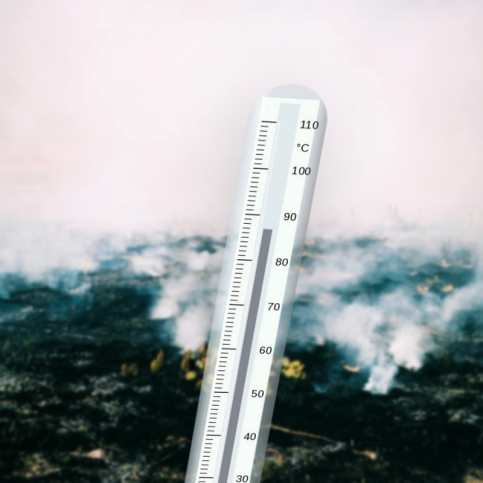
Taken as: °C 87
